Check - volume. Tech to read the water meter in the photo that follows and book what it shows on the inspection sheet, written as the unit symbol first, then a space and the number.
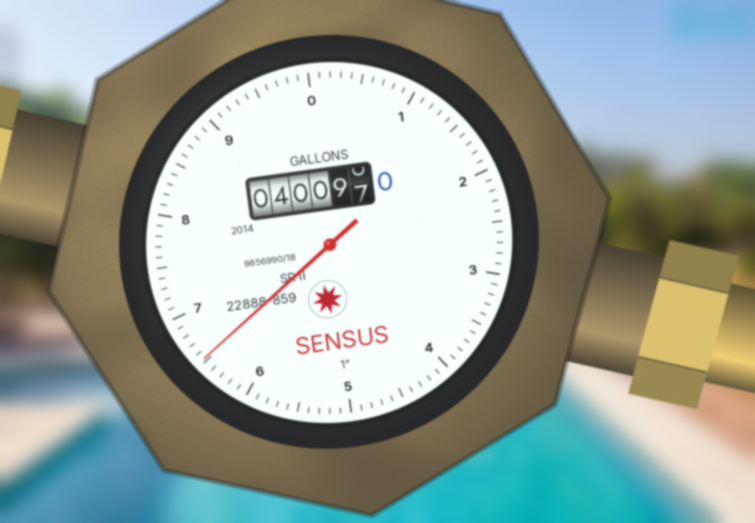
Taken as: gal 400966.5
